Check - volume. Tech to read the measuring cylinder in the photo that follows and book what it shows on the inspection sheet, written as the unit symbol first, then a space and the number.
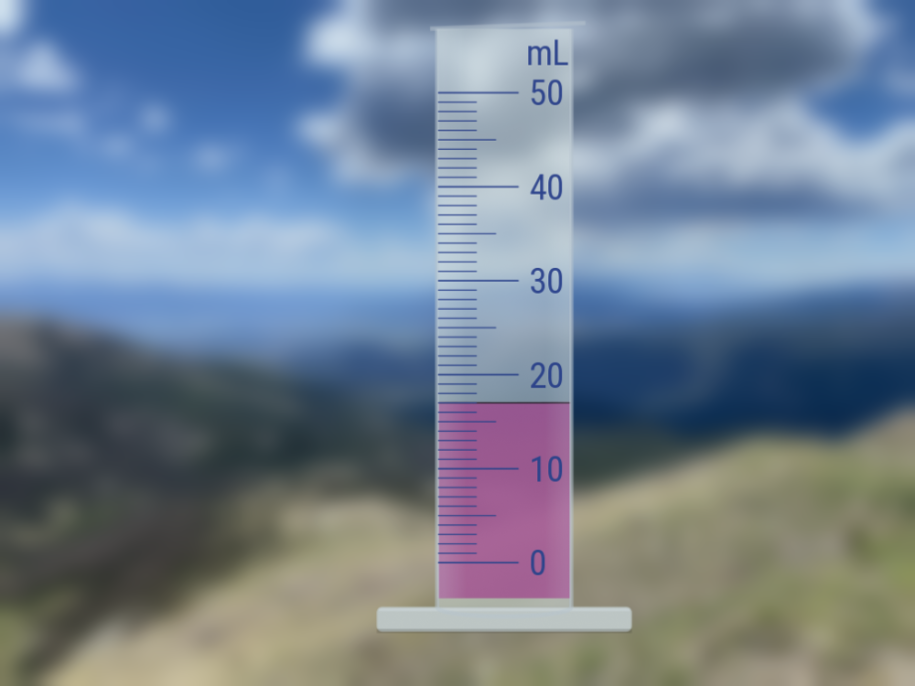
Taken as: mL 17
